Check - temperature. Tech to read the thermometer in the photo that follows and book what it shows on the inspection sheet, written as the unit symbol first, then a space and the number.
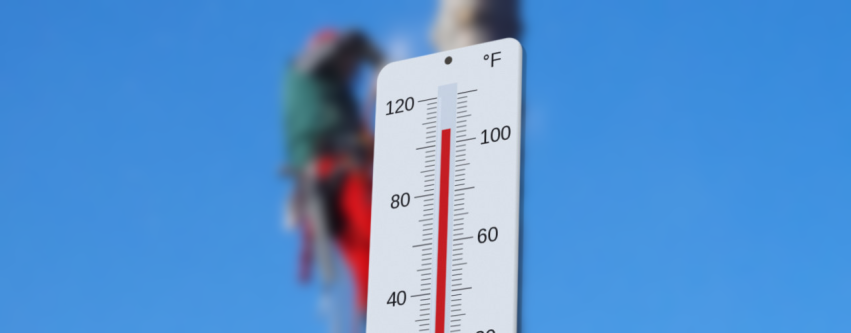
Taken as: °F 106
